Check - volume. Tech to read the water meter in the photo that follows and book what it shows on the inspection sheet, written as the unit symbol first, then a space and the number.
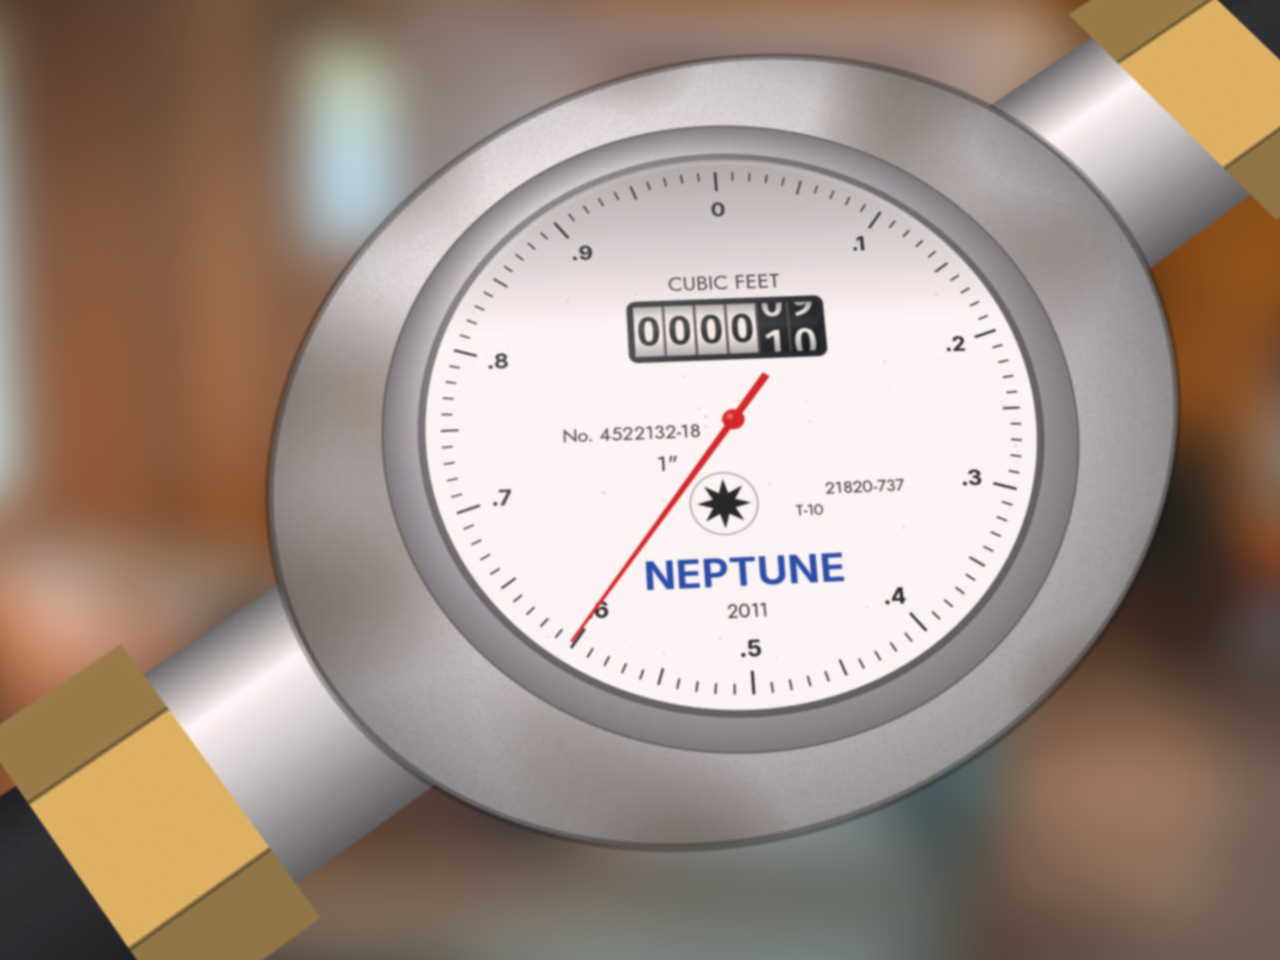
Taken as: ft³ 9.60
